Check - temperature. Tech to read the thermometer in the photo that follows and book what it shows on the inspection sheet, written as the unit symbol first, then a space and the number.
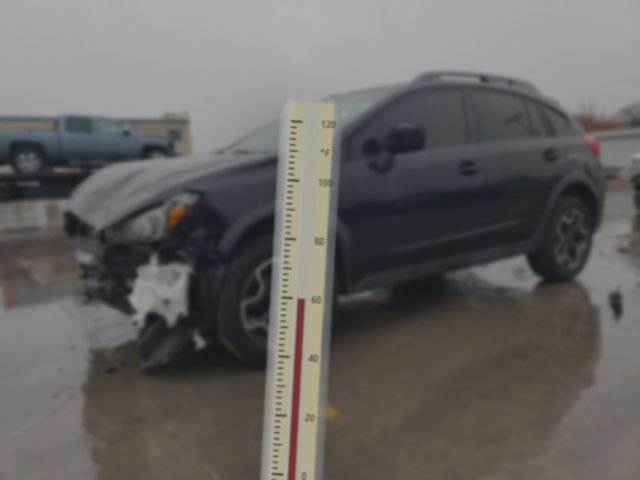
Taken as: °F 60
